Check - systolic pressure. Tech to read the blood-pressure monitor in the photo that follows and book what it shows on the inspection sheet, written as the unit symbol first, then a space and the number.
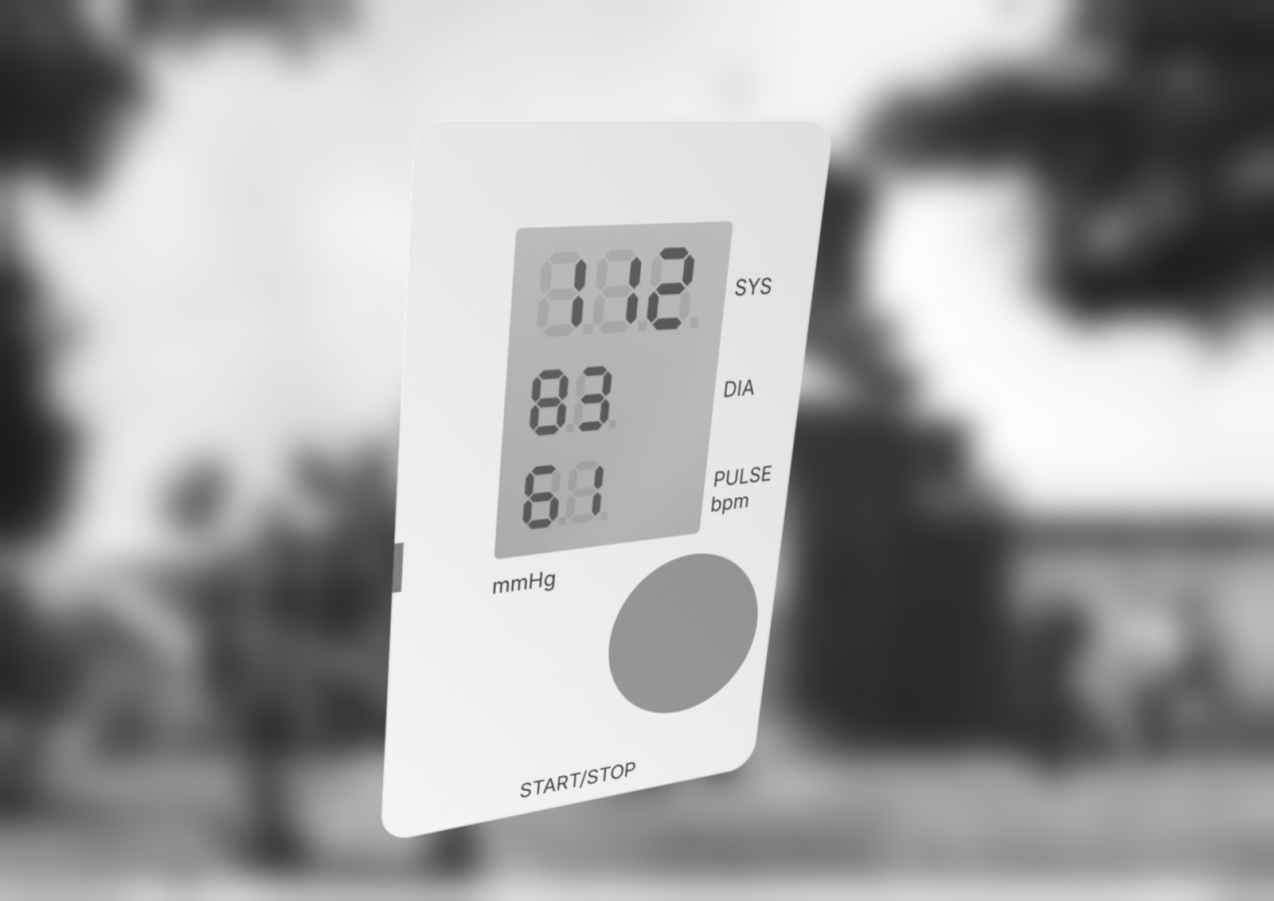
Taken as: mmHg 112
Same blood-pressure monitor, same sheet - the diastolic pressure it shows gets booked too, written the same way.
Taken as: mmHg 83
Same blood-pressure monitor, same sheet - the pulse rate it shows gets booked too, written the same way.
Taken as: bpm 61
